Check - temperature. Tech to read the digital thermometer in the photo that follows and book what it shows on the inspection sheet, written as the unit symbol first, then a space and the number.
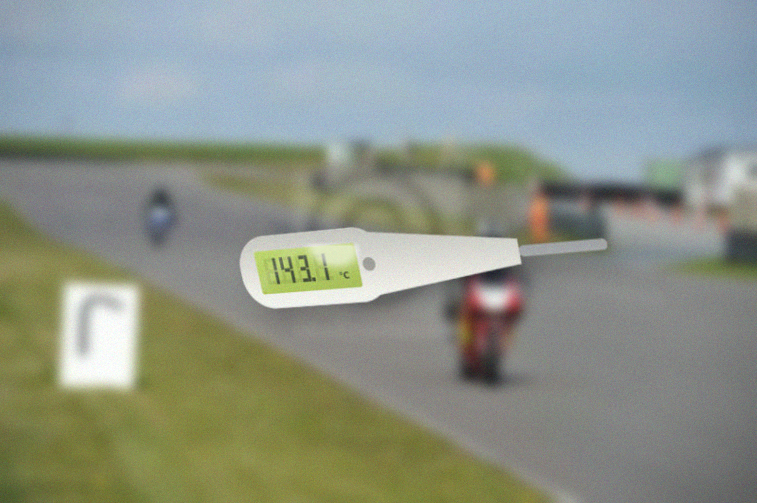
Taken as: °C 143.1
